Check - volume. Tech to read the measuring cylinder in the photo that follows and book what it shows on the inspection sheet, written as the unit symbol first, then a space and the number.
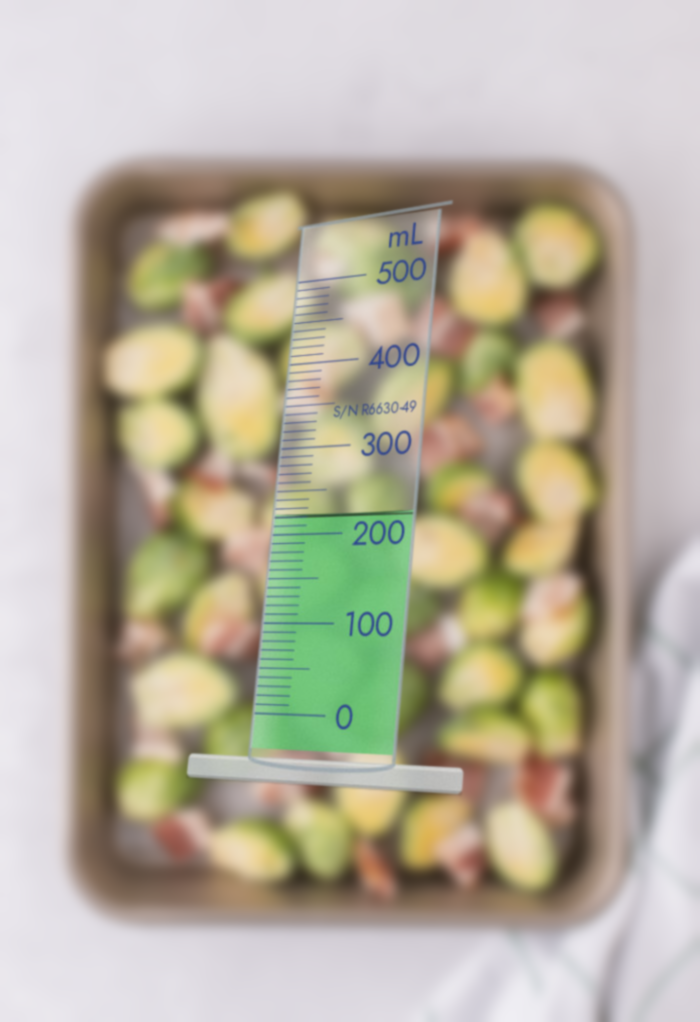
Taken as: mL 220
